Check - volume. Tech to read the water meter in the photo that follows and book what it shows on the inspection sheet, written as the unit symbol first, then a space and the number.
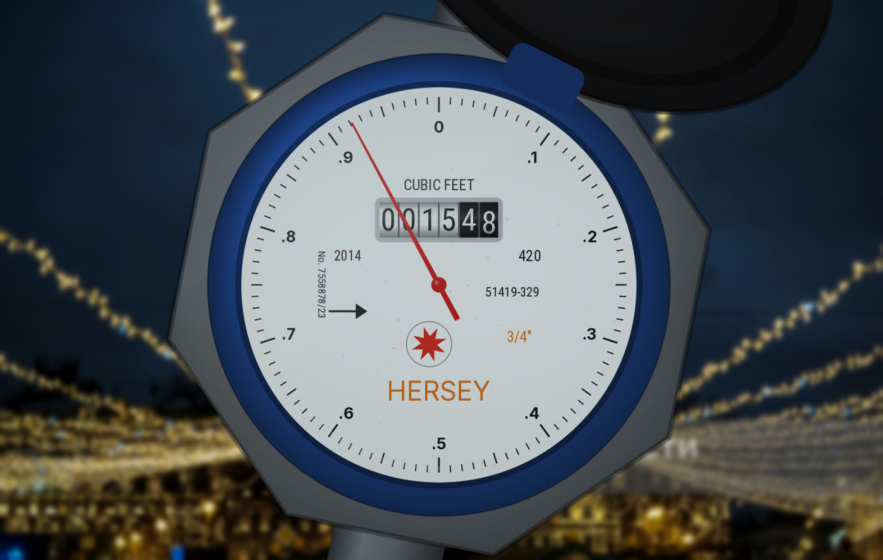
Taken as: ft³ 1547.92
